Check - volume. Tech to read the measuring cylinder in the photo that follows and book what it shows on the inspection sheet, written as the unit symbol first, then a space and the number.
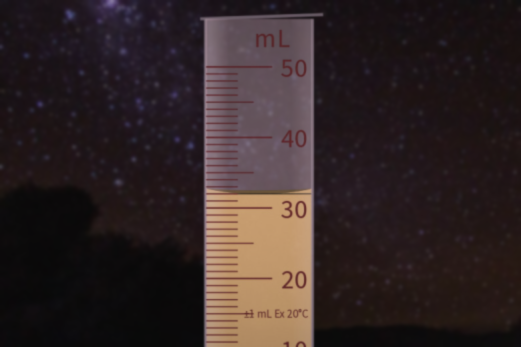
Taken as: mL 32
